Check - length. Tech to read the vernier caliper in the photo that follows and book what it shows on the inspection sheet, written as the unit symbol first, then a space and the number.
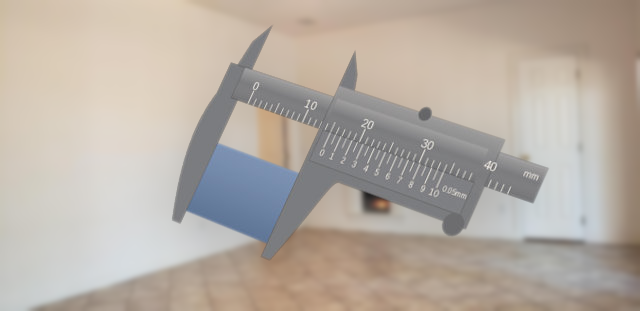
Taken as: mm 15.0
